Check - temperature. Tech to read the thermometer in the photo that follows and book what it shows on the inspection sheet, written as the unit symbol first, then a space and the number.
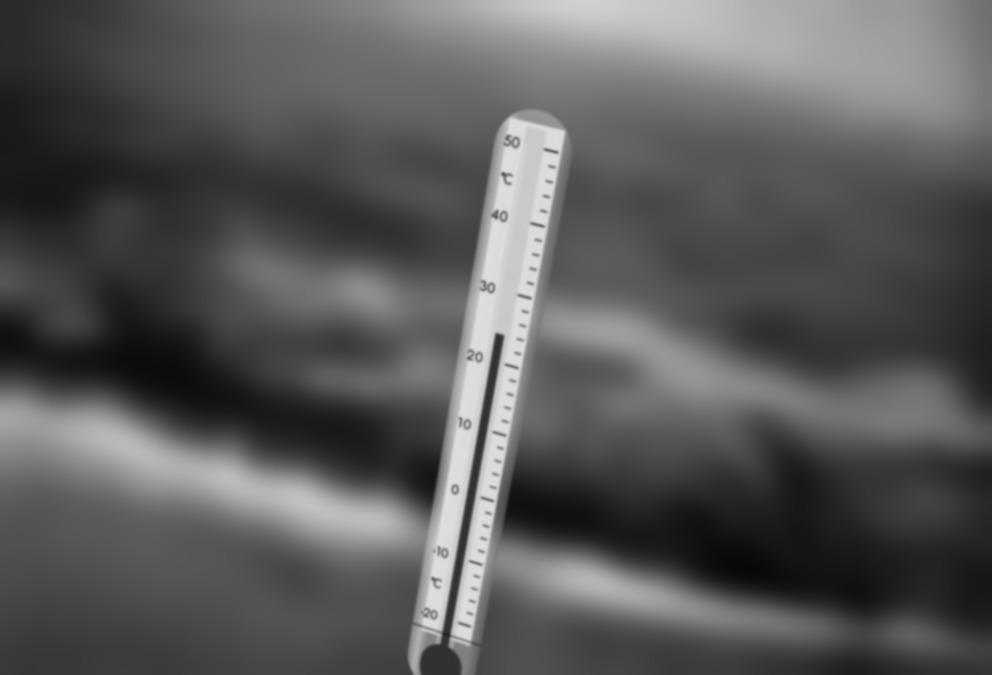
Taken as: °C 24
